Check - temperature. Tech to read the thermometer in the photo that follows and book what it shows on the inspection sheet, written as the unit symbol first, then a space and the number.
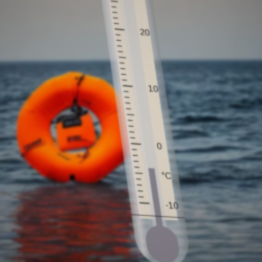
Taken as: °C -4
